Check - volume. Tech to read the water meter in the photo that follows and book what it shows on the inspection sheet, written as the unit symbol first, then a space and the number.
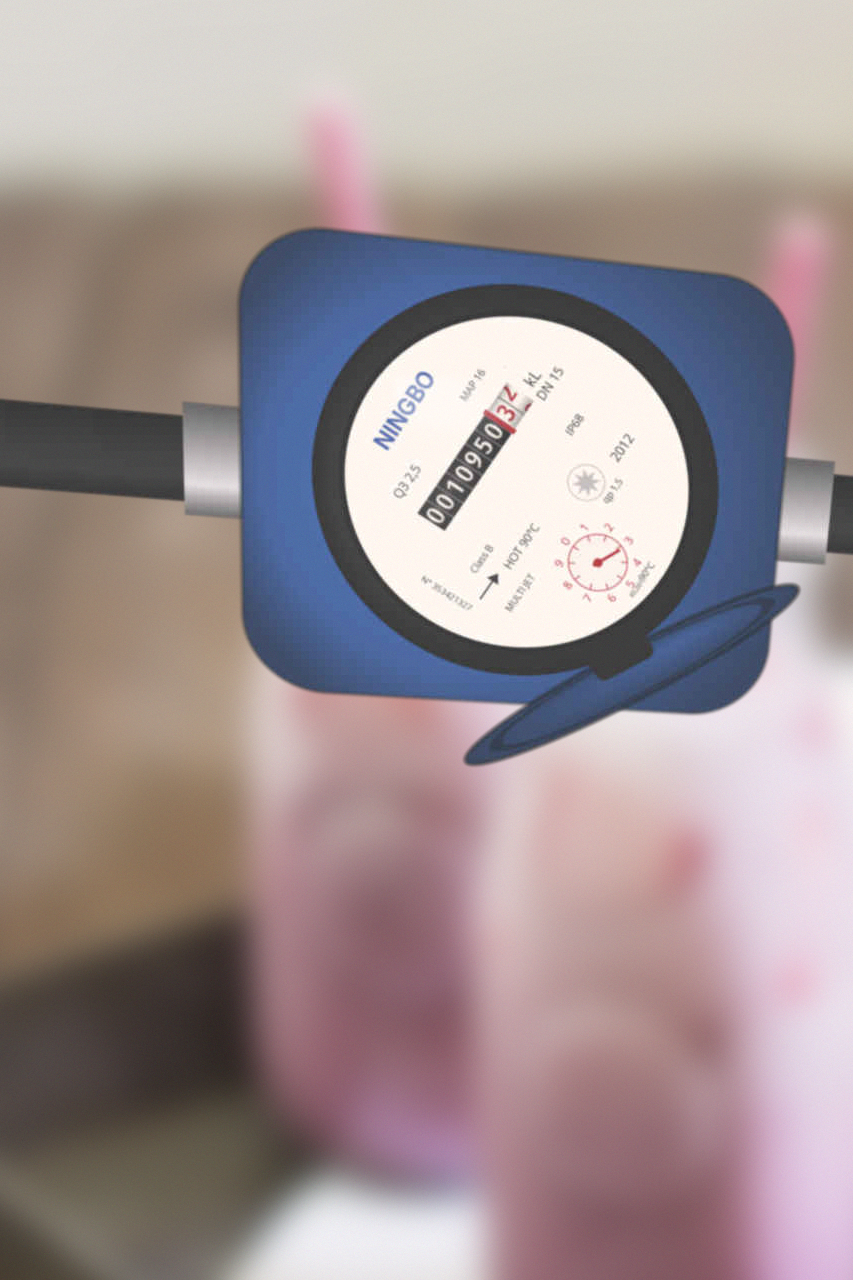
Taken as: kL 10950.323
